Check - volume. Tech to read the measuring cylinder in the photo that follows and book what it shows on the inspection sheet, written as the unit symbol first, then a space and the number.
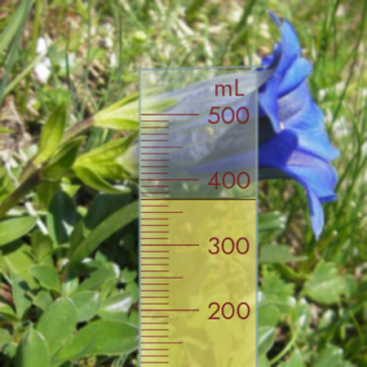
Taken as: mL 370
